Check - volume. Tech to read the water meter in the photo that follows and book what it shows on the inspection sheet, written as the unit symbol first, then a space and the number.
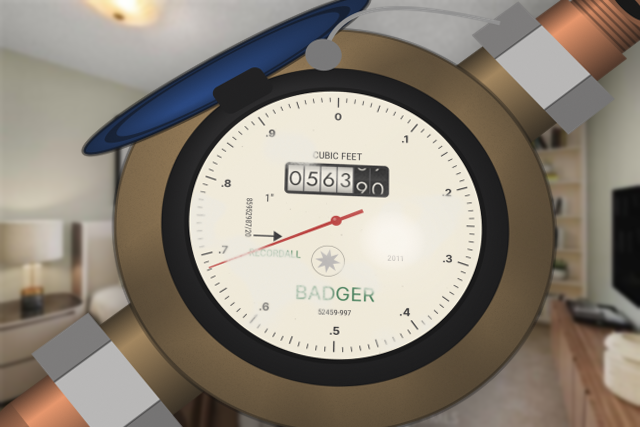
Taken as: ft³ 56389.68
